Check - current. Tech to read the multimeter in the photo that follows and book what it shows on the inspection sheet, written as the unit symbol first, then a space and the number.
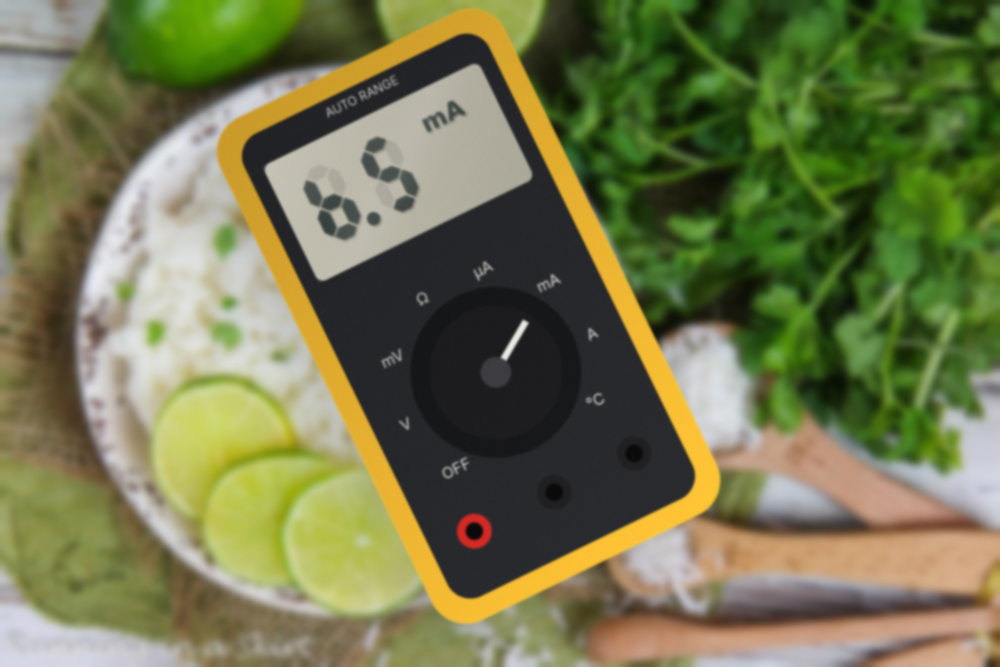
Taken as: mA 6.5
